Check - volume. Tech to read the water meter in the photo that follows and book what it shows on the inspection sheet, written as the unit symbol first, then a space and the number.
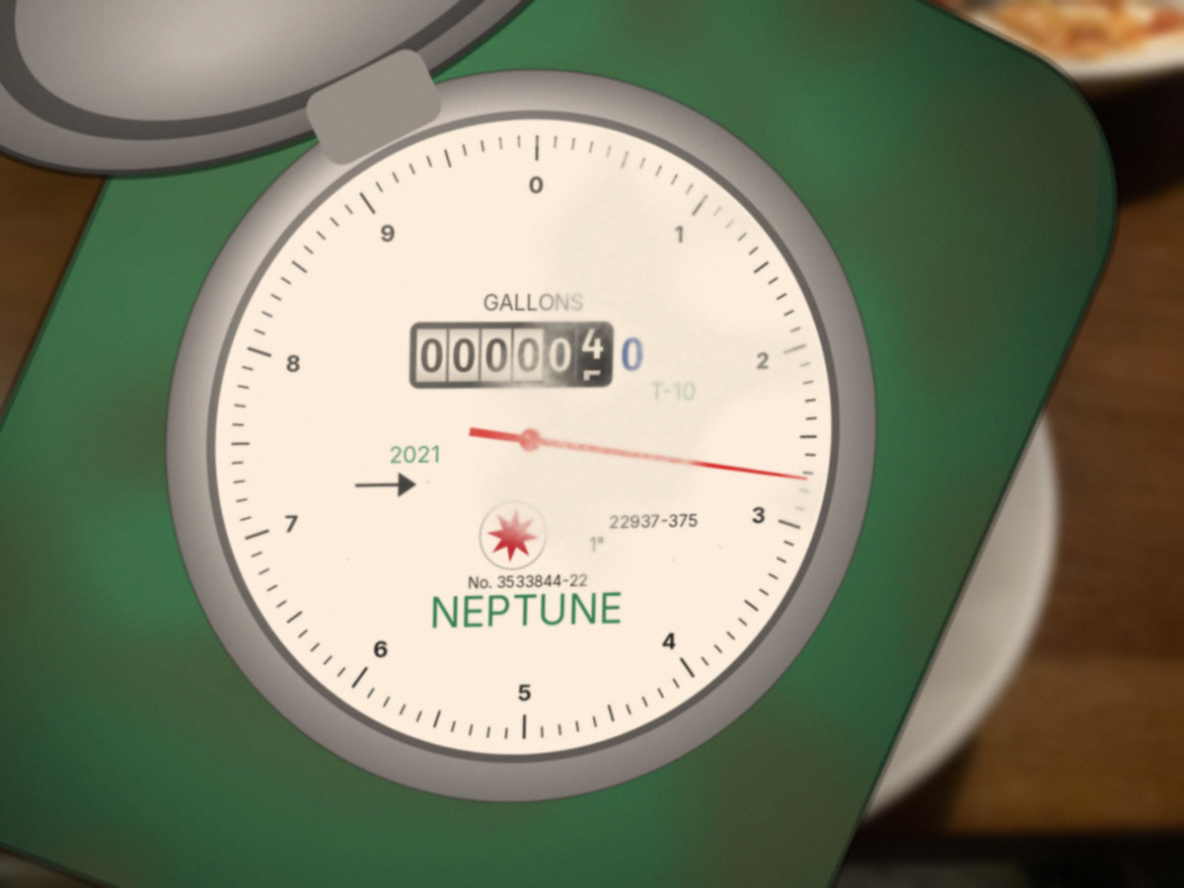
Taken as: gal 42.7
